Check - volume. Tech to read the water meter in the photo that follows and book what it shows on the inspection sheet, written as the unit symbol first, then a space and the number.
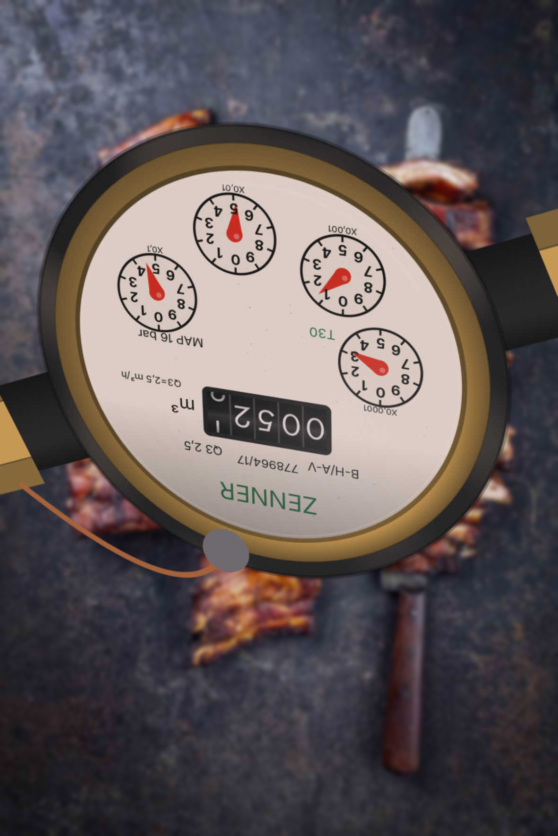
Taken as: m³ 521.4513
